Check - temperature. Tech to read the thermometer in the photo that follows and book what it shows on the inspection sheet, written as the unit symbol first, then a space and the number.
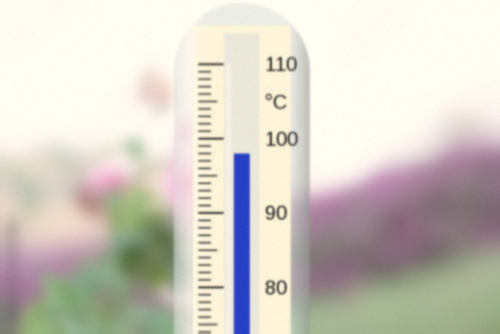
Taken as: °C 98
